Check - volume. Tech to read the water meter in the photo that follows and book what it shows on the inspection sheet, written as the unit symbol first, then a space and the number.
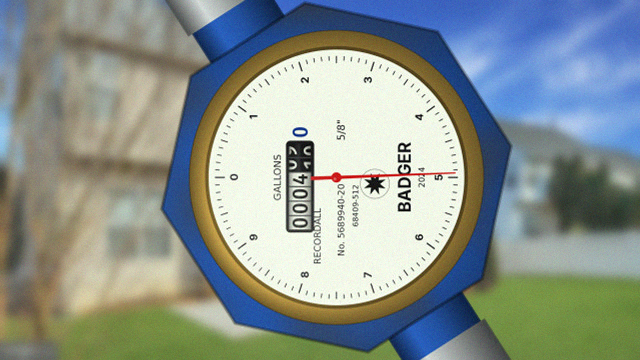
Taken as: gal 4094.9
